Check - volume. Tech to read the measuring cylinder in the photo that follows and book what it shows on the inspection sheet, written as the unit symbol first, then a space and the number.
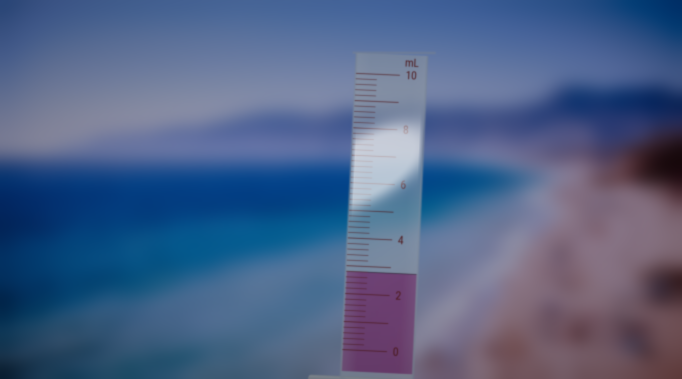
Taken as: mL 2.8
